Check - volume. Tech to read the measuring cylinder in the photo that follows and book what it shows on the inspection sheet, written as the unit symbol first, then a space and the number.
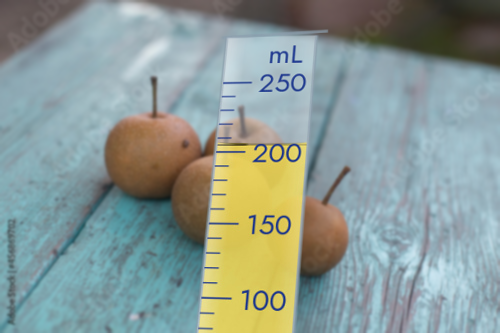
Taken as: mL 205
